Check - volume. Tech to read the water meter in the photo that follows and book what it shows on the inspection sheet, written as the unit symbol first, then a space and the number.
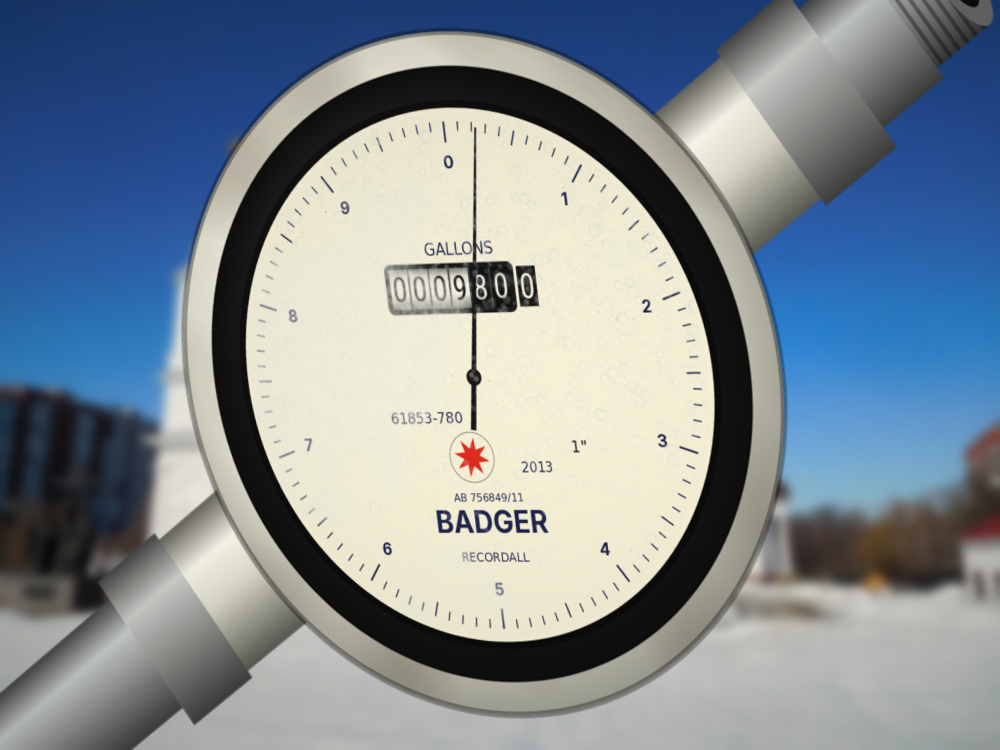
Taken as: gal 9800.2
